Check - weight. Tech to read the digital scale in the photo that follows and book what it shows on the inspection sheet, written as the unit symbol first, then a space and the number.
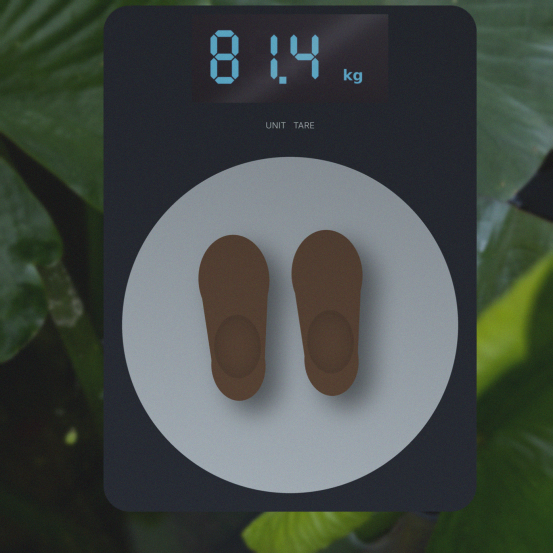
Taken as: kg 81.4
